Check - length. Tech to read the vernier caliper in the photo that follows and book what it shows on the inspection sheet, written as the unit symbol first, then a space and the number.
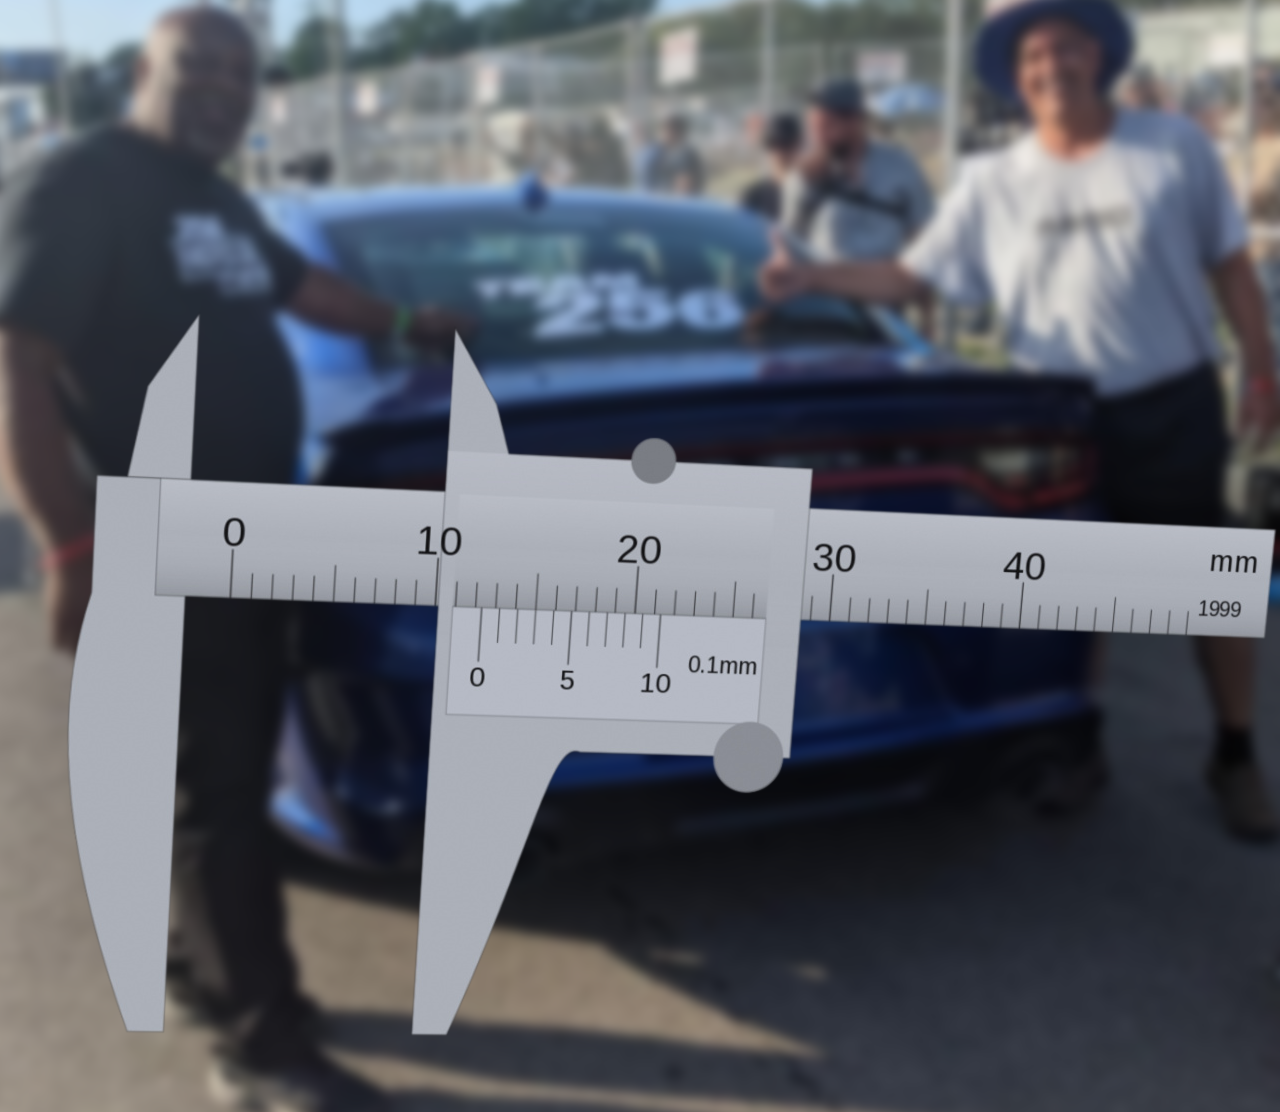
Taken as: mm 12.3
